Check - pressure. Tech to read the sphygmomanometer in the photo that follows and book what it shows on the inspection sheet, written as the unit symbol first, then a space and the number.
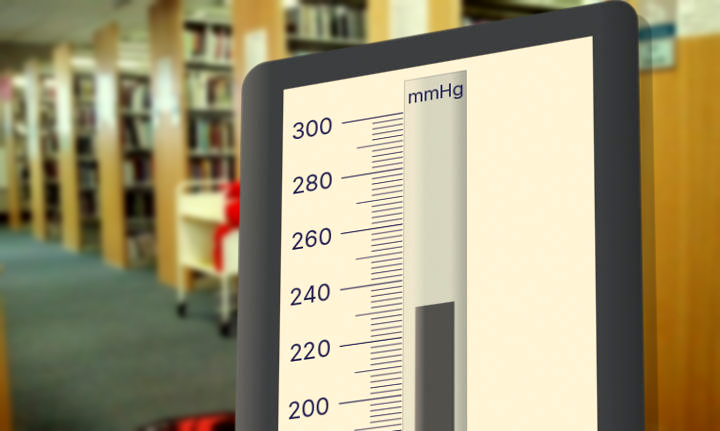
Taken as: mmHg 230
